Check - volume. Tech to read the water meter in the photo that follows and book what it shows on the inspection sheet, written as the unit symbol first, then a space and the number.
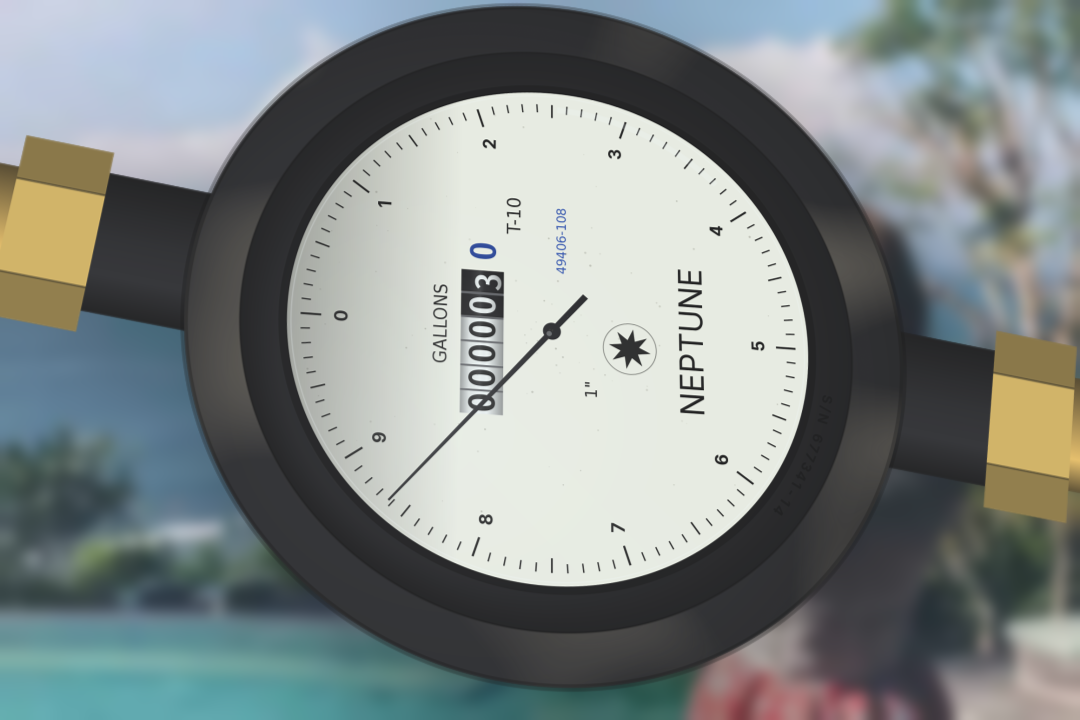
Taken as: gal 28.6
